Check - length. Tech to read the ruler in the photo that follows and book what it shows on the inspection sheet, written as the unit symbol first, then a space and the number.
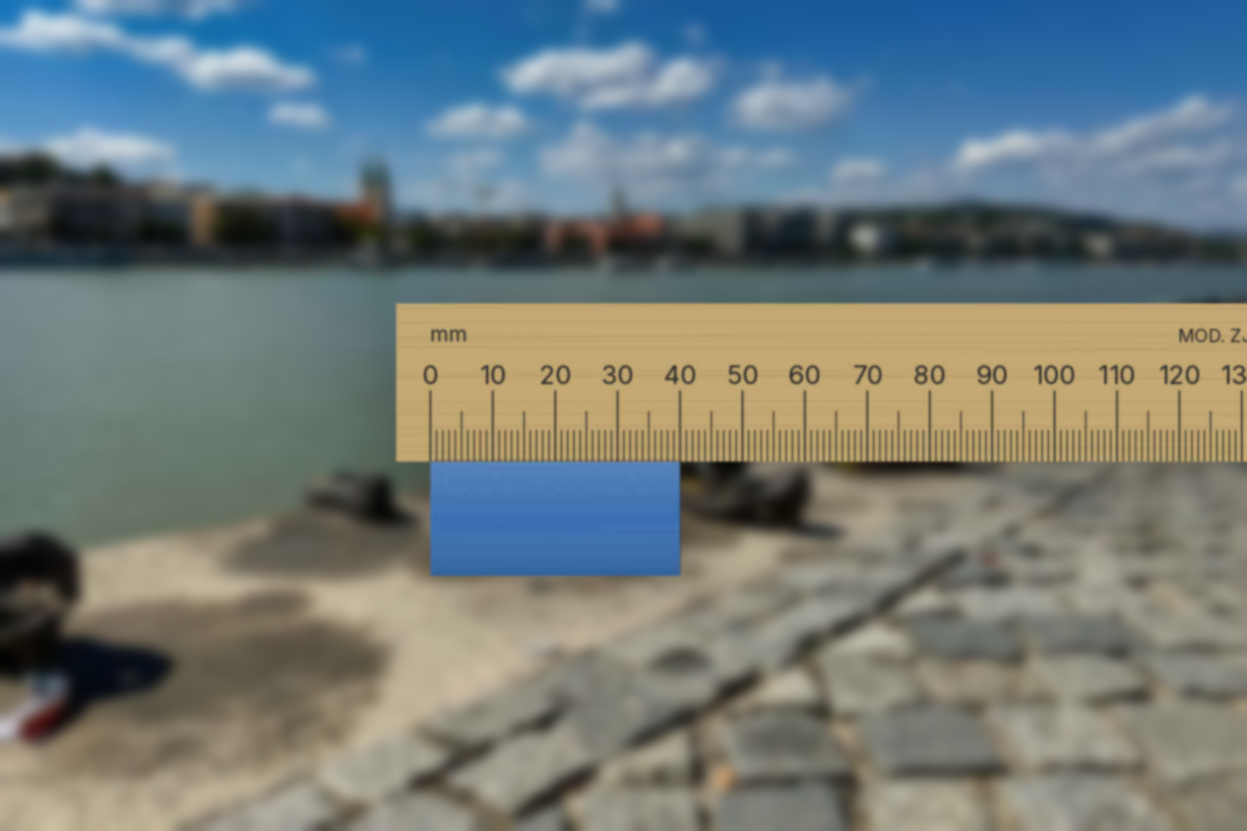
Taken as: mm 40
